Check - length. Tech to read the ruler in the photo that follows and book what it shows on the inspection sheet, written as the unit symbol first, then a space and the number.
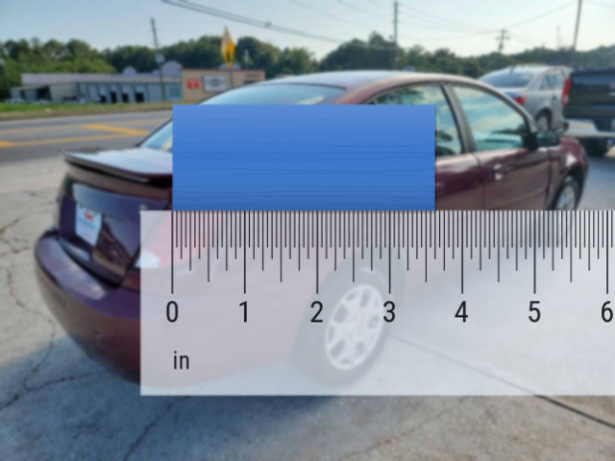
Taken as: in 3.625
